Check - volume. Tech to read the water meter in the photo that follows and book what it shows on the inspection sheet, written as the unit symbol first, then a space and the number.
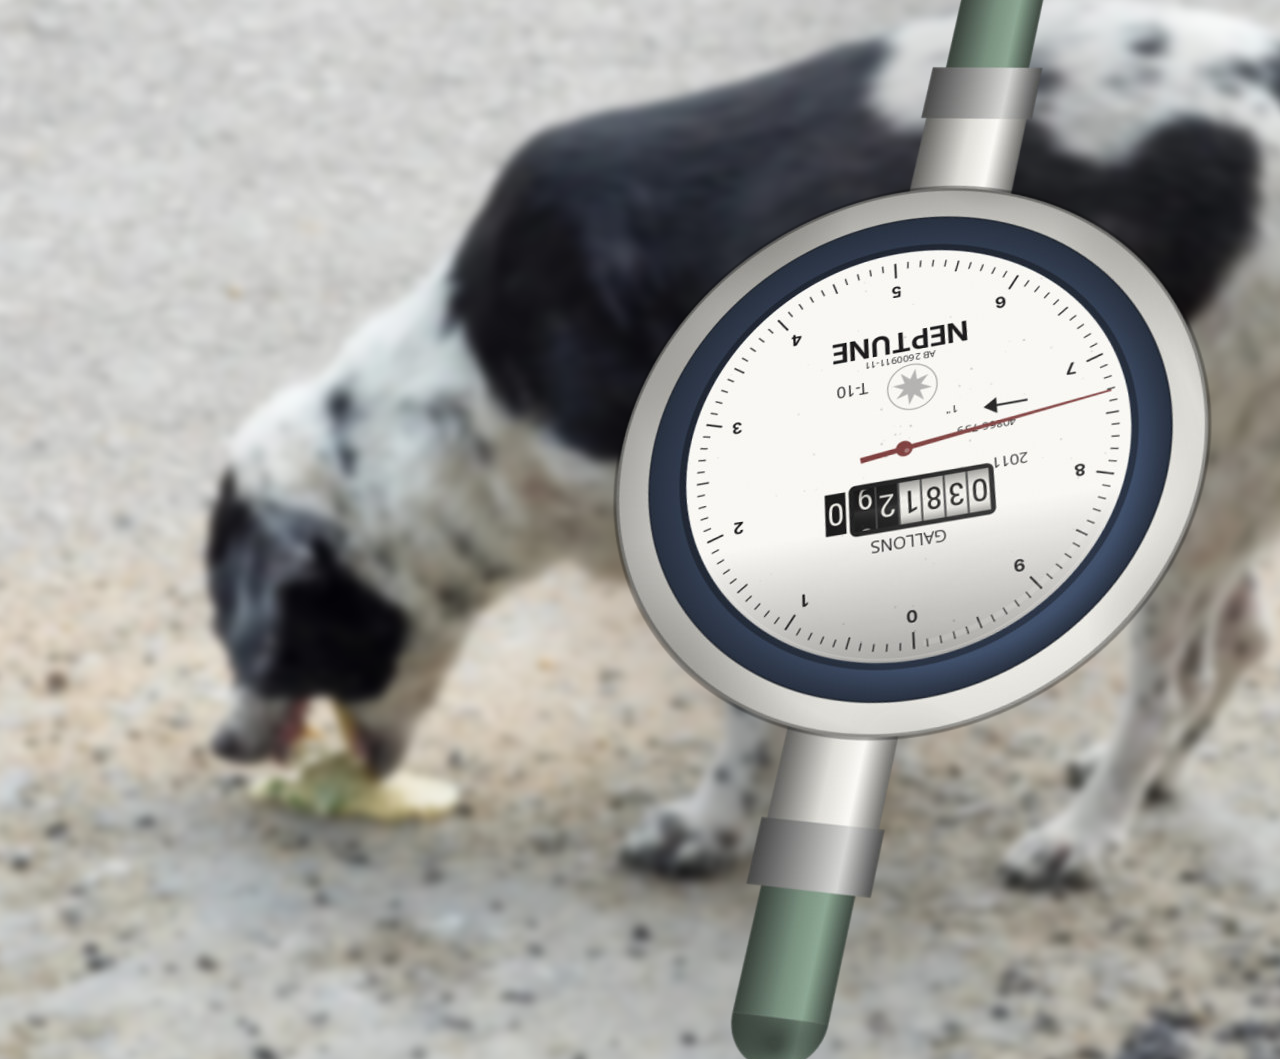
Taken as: gal 381287.3
